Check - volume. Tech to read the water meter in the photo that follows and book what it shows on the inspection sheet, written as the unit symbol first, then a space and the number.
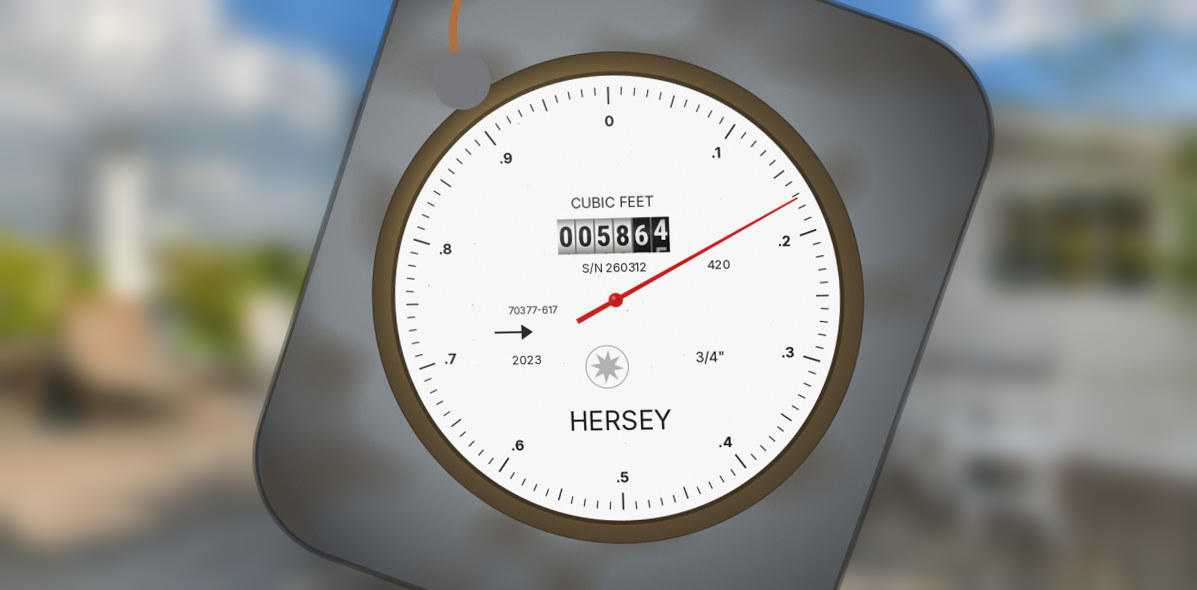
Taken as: ft³ 5864.17
